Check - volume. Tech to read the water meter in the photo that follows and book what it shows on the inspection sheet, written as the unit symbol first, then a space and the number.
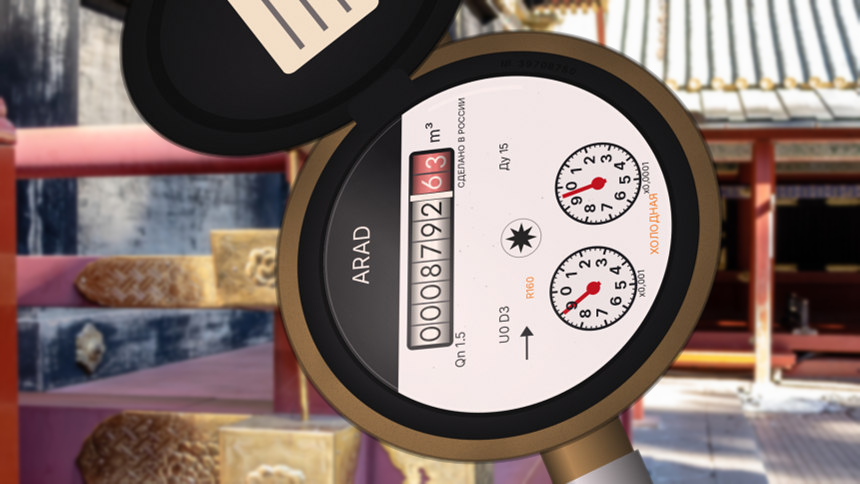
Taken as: m³ 8792.6289
